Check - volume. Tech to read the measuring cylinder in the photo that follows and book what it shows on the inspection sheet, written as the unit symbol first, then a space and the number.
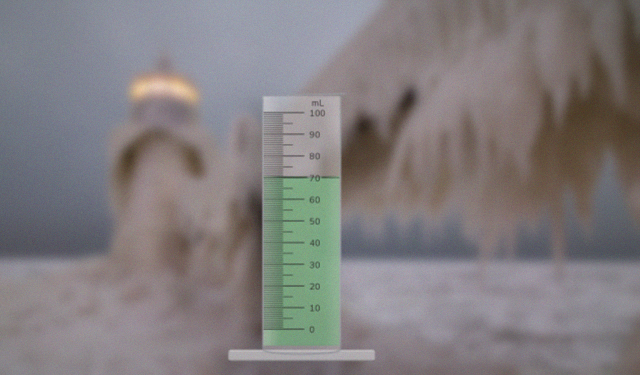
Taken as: mL 70
